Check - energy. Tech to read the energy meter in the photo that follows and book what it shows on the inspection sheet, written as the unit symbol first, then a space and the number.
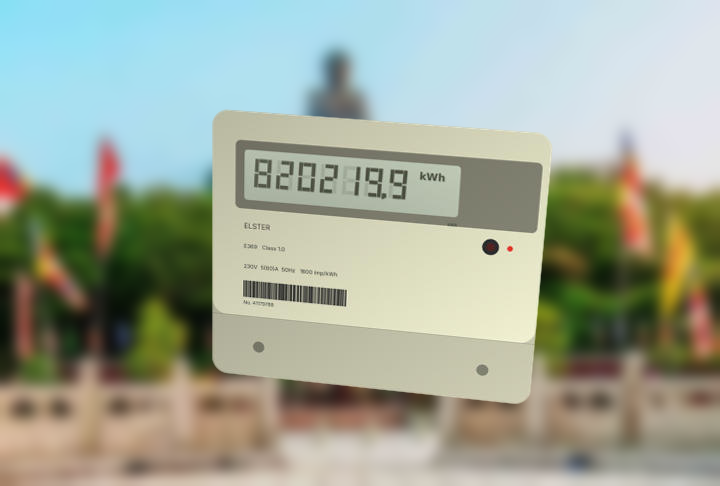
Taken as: kWh 820219.9
